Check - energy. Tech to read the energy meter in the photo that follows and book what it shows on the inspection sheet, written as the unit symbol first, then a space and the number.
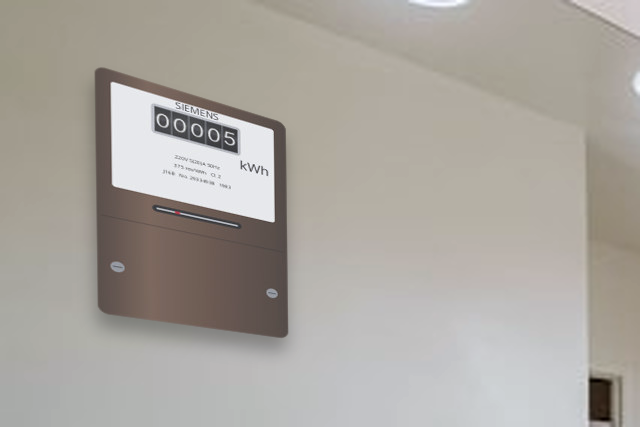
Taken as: kWh 5
